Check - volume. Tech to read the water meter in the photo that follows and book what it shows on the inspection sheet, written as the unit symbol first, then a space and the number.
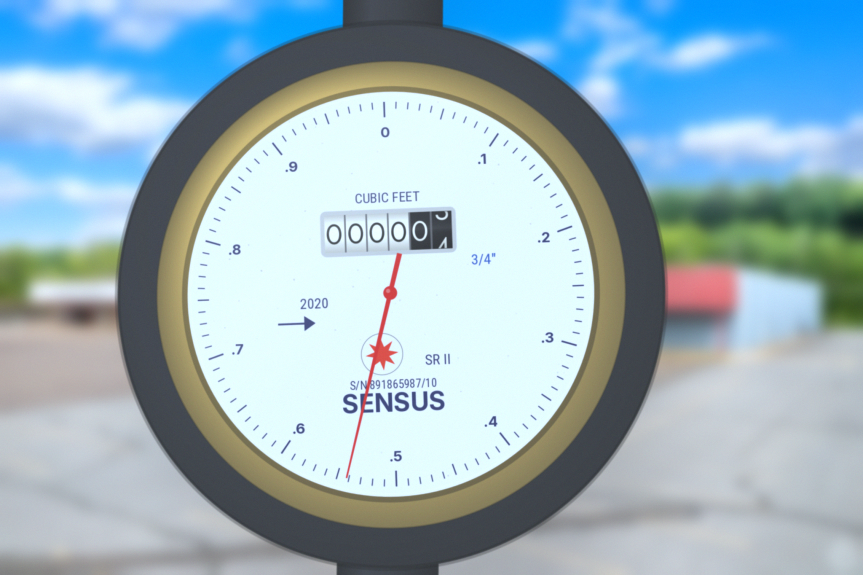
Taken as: ft³ 3.54
